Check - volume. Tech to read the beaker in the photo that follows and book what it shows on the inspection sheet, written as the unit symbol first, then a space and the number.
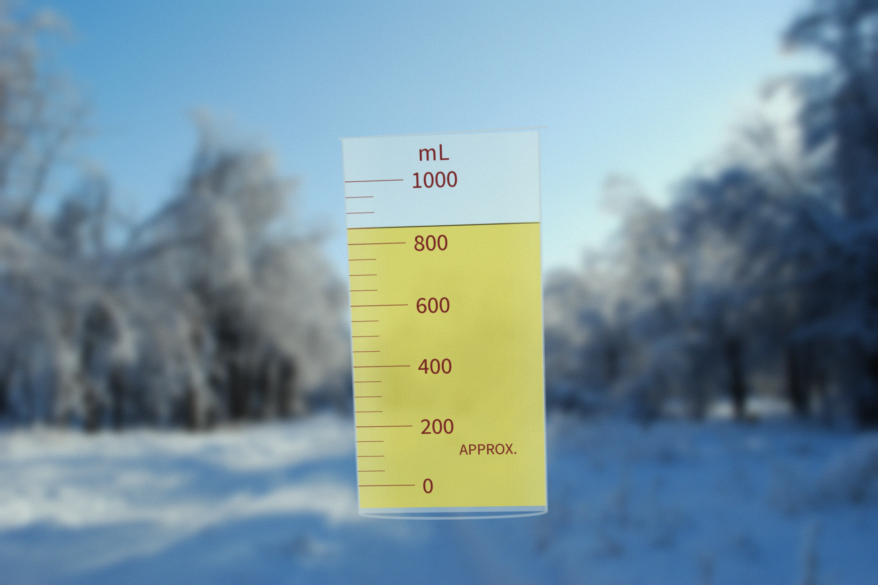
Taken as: mL 850
